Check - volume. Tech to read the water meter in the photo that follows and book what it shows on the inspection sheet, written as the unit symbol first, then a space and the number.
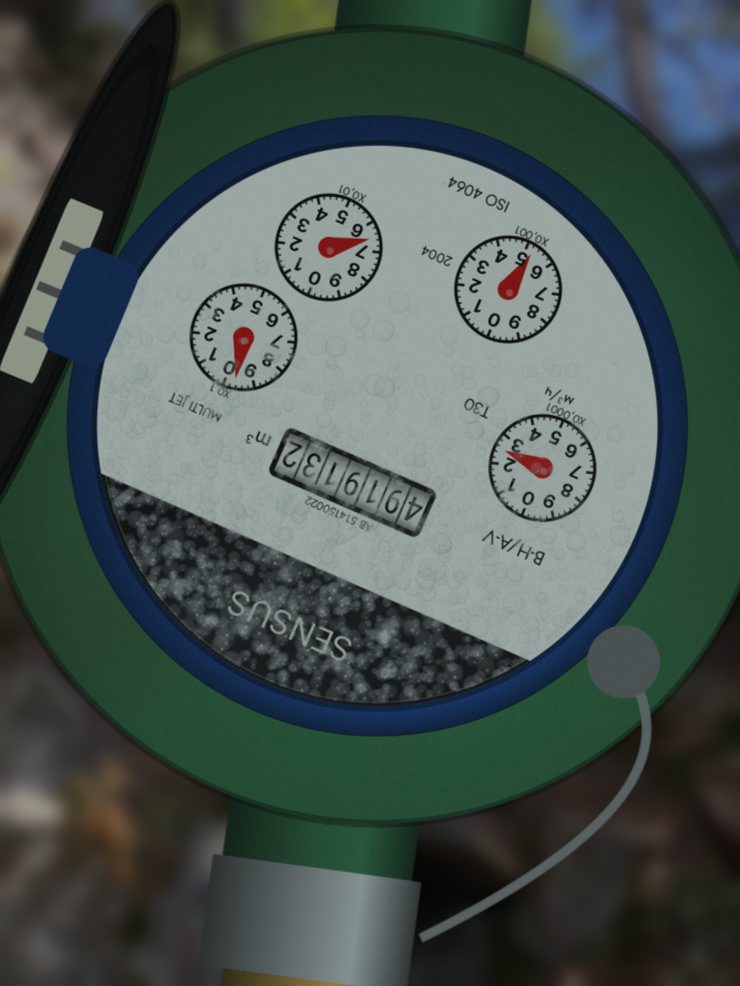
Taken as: m³ 4919131.9652
